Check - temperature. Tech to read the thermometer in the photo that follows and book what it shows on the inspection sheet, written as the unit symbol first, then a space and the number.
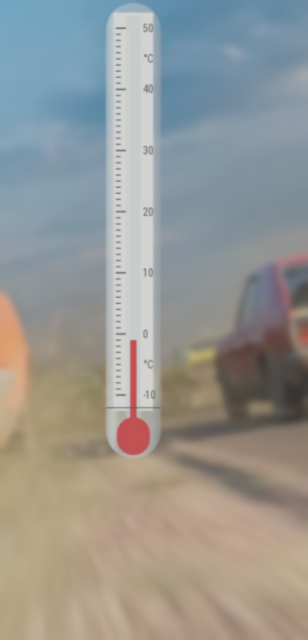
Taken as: °C -1
